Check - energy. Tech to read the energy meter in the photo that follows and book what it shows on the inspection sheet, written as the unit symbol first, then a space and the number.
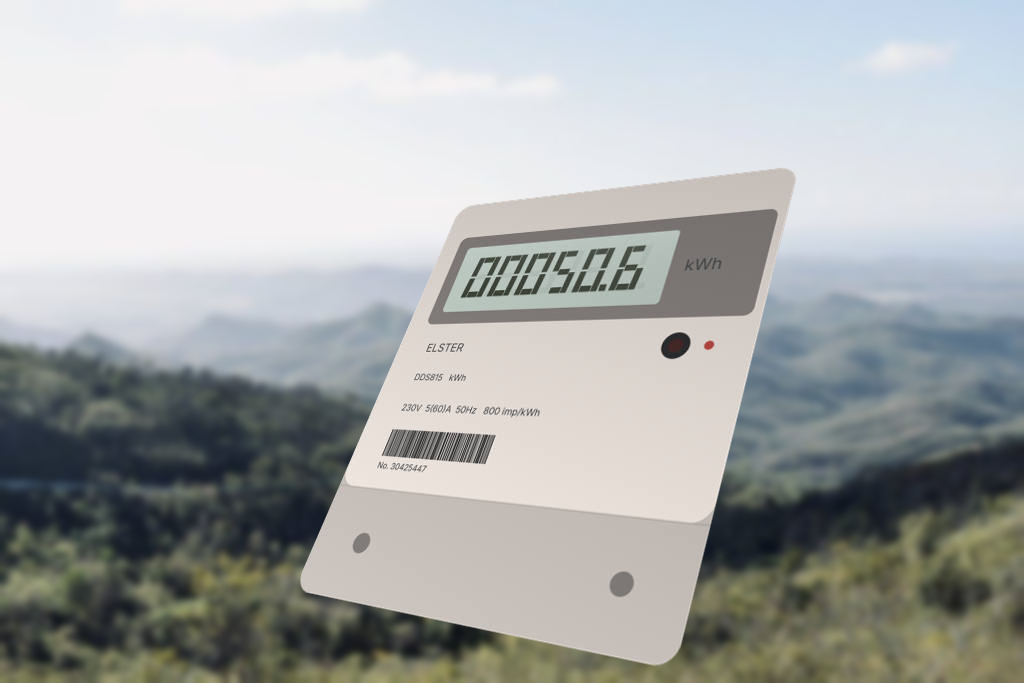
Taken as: kWh 50.6
